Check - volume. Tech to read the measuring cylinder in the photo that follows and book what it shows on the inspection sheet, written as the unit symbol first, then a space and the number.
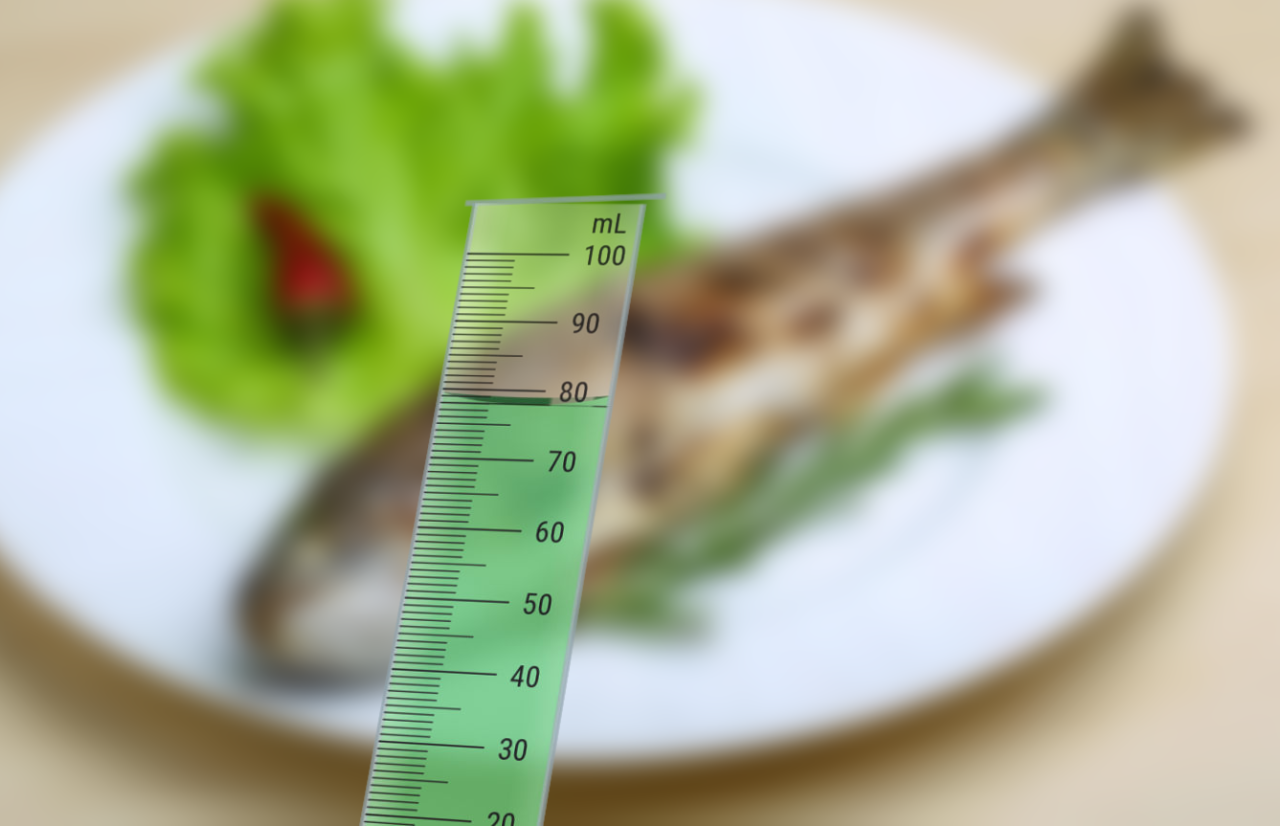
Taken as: mL 78
